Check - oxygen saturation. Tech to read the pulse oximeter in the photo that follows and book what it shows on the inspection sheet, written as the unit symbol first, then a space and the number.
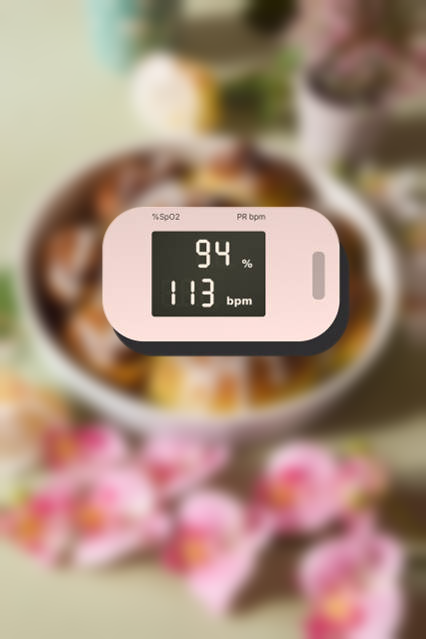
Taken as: % 94
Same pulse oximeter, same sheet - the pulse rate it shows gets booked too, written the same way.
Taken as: bpm 113
